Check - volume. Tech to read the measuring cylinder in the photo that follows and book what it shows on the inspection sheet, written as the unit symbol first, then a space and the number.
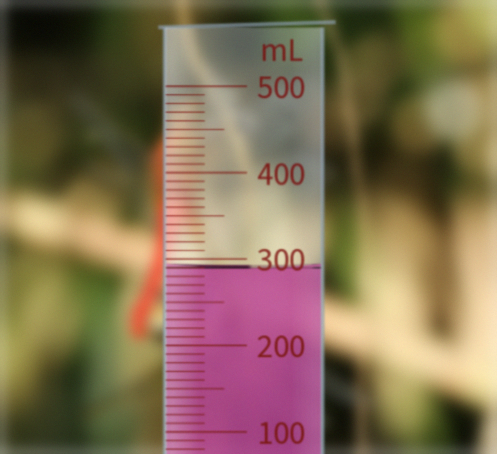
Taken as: mL 290
